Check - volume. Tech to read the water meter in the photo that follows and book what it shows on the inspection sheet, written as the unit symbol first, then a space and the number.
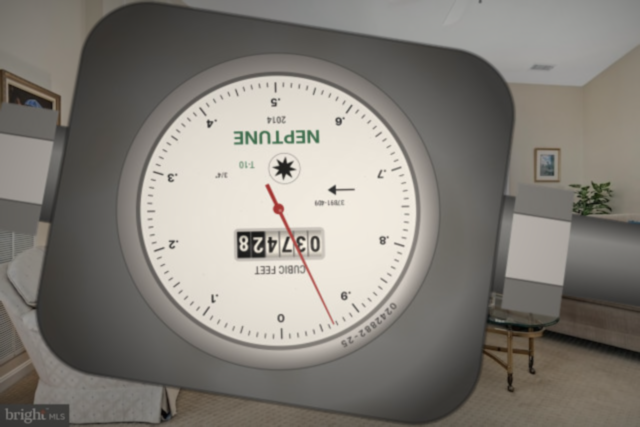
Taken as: ft³ 37427.93
